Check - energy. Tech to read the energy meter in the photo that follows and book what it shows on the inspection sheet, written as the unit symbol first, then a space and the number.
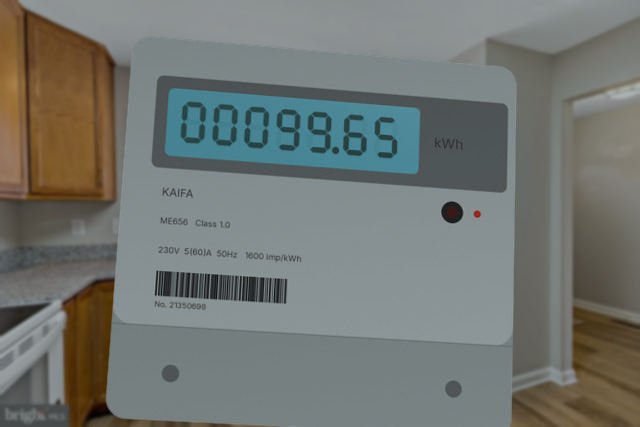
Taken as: kWh 99.65
